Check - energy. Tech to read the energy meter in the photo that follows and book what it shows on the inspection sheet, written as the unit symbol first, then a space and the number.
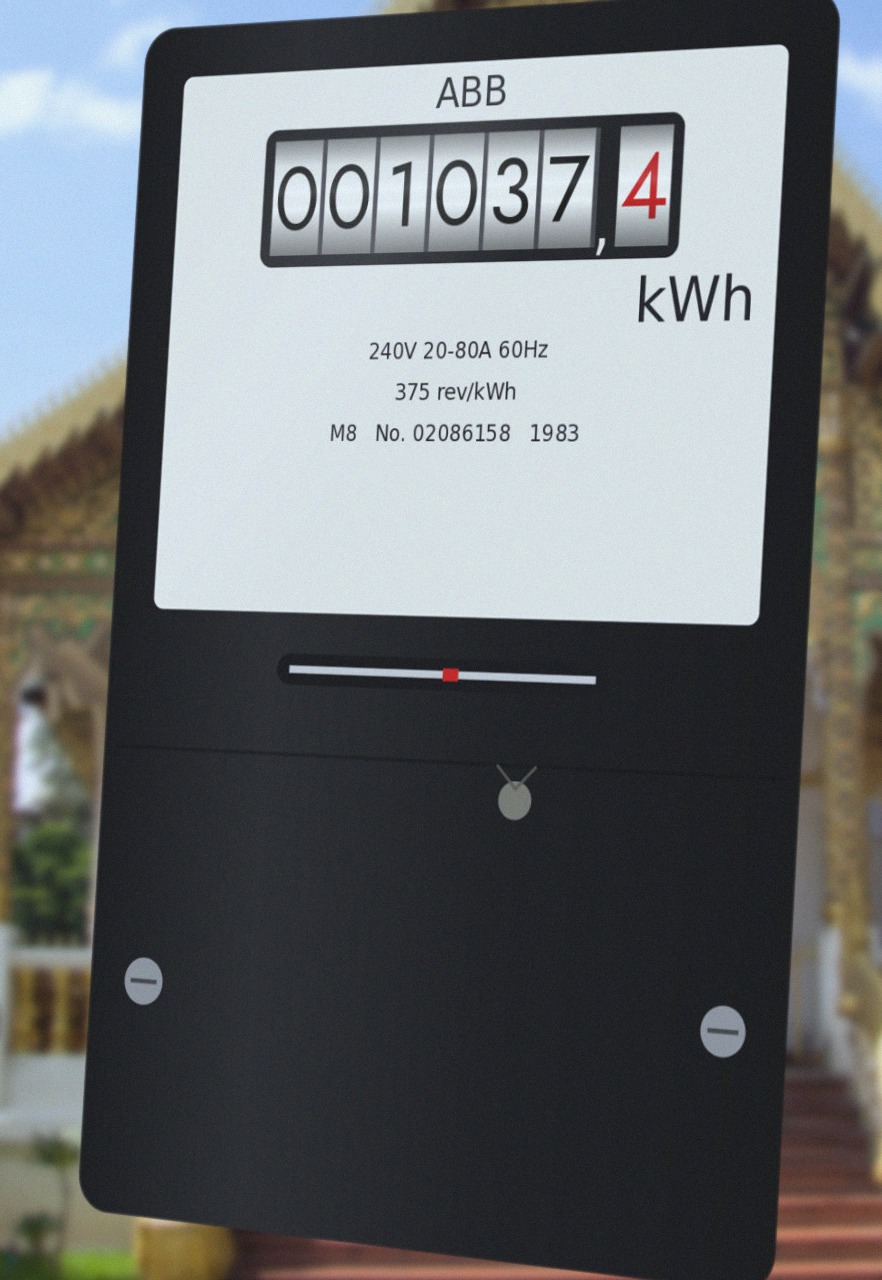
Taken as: kWh 1037.4
